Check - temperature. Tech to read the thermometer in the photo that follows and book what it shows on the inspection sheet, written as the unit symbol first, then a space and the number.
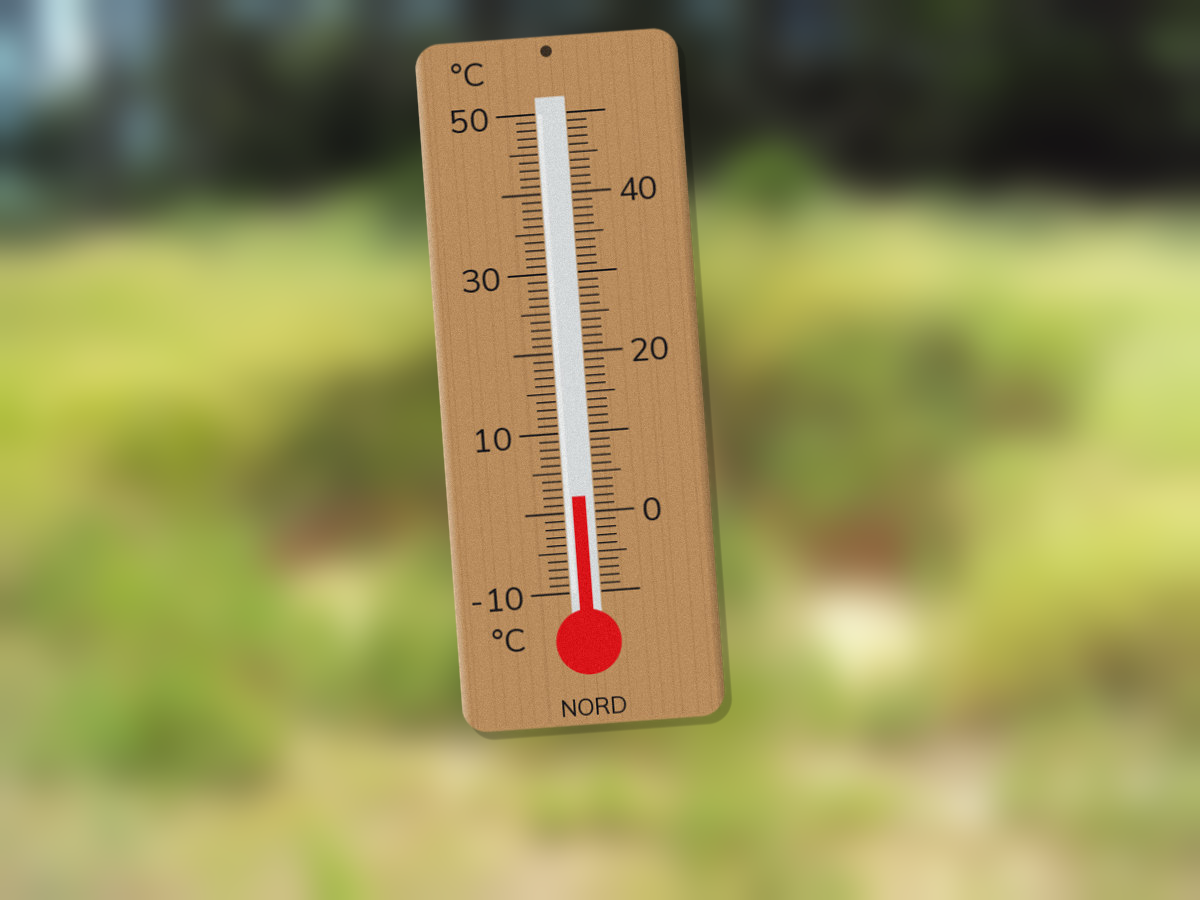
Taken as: °C 2
